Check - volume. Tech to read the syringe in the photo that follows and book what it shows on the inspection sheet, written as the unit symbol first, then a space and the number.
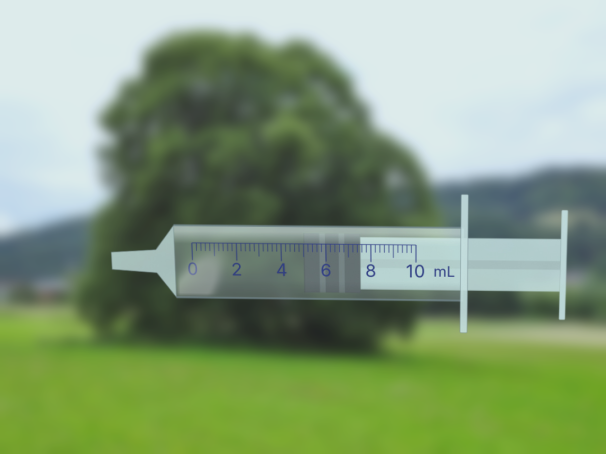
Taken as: mL 5
